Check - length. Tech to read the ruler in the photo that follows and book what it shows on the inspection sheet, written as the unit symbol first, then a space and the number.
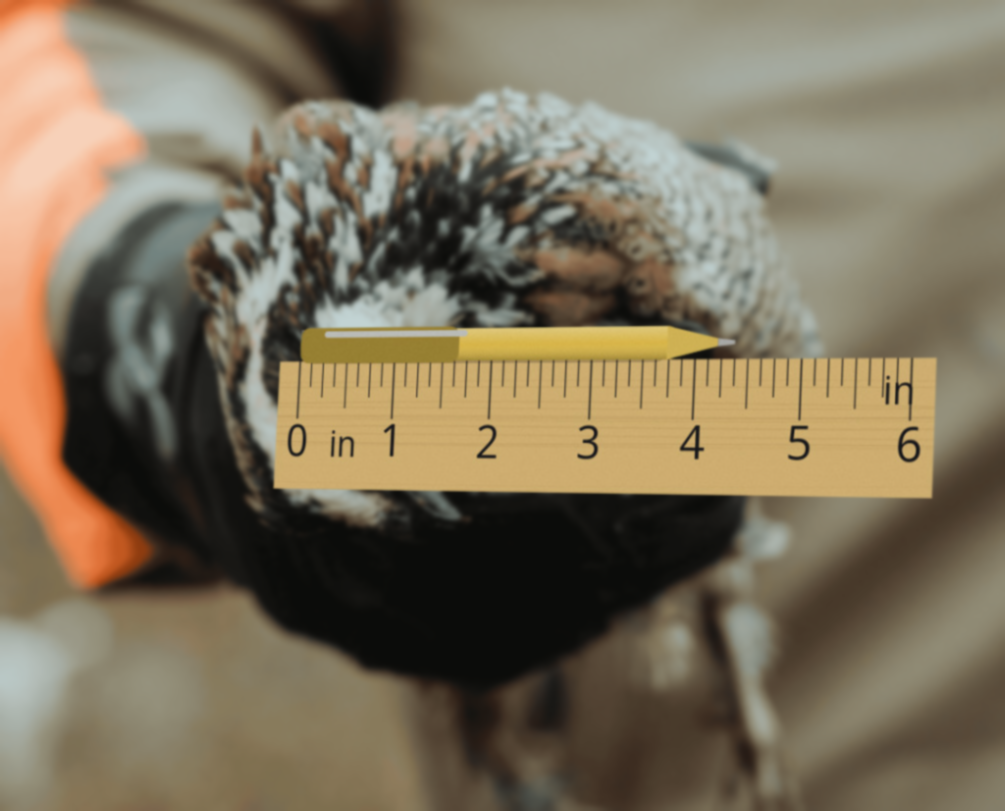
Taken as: in 4.375
